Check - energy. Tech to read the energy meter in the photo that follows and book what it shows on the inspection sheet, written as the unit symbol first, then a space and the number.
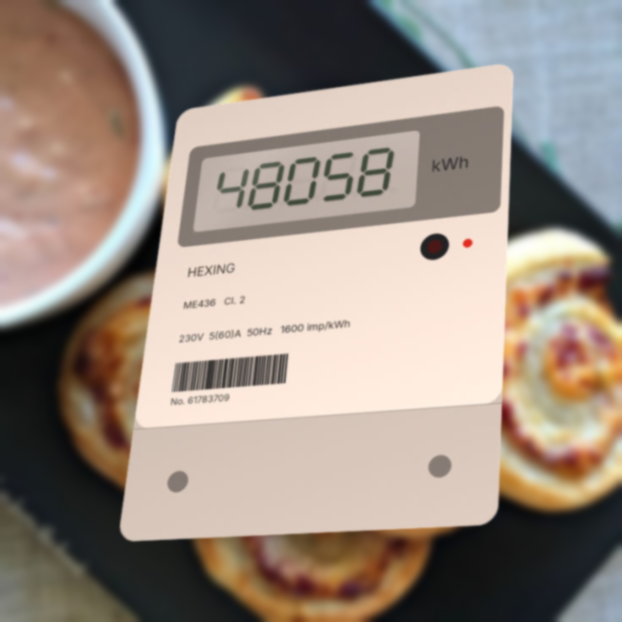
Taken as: kWh 48058
